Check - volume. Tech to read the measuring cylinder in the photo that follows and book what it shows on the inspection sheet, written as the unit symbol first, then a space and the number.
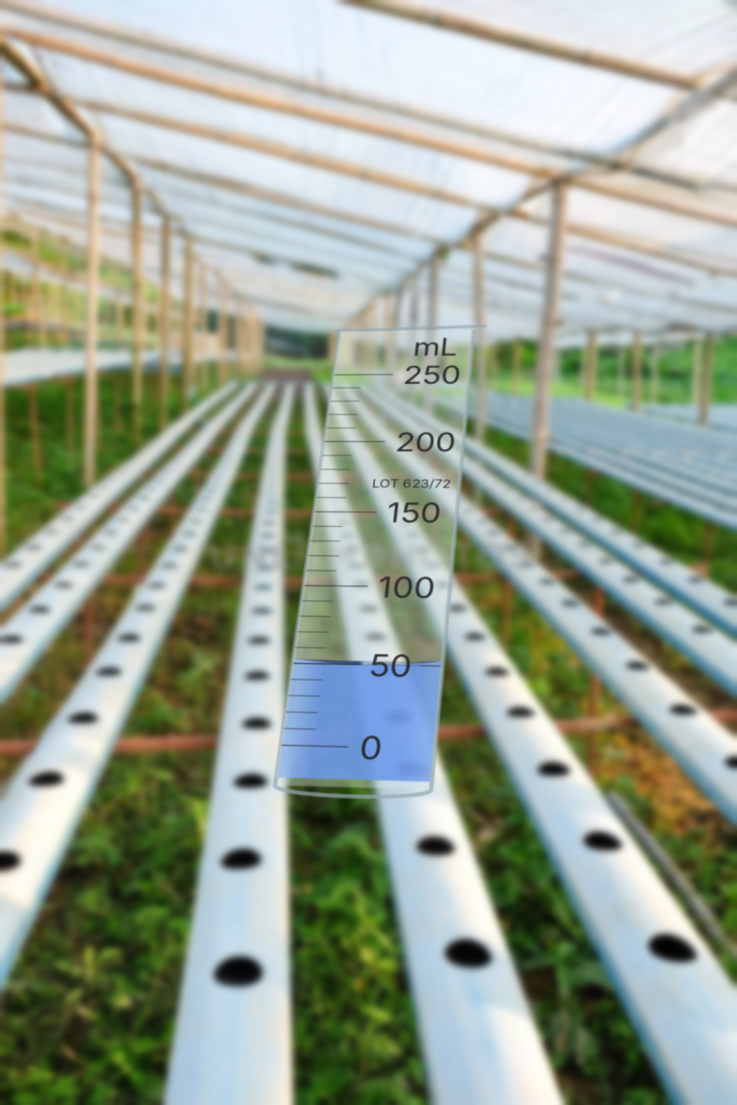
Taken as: mL 50
